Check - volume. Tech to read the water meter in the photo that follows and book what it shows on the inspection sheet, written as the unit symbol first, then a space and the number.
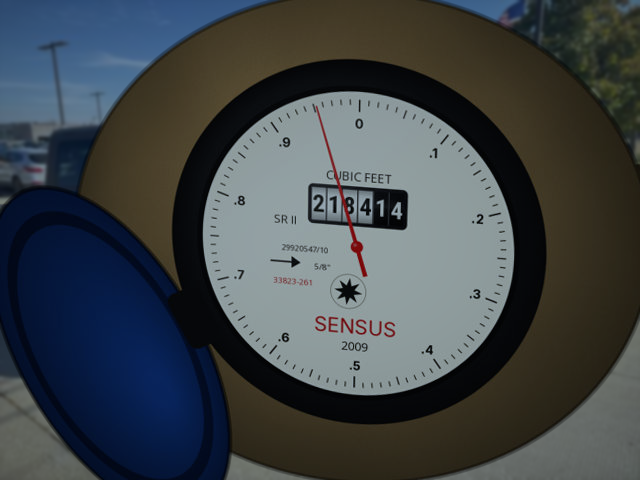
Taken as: ft³ 218413.95
